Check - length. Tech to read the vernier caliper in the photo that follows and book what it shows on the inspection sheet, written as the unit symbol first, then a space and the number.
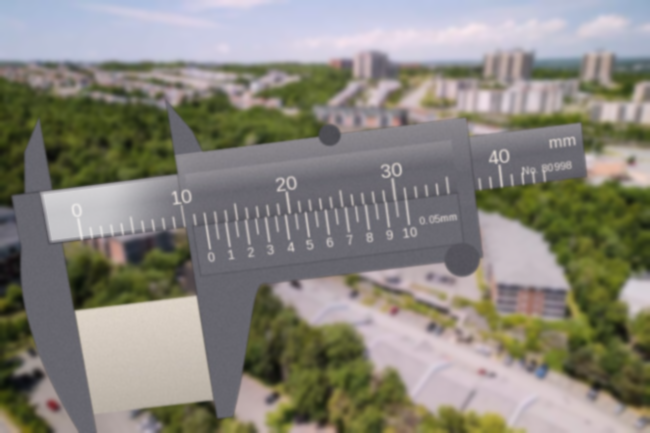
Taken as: mm 12.0
